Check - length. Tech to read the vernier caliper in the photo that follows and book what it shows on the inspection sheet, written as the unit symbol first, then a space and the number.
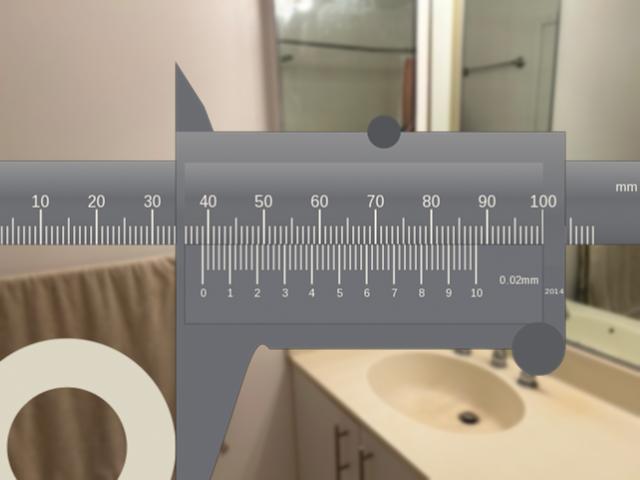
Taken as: mm 39.0
